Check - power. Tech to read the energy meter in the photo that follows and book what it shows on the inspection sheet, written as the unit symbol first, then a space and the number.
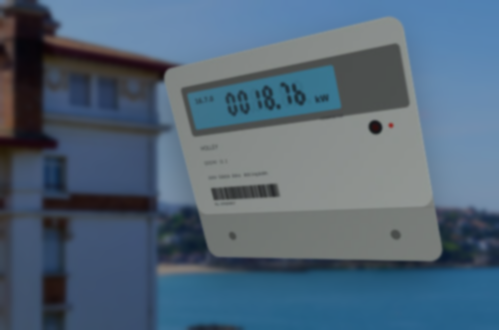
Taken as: kW 18.76
